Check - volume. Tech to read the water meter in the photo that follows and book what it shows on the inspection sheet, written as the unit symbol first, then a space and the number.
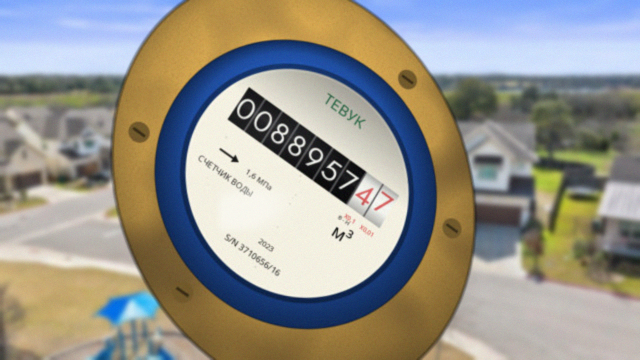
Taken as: m³ 88957.47
